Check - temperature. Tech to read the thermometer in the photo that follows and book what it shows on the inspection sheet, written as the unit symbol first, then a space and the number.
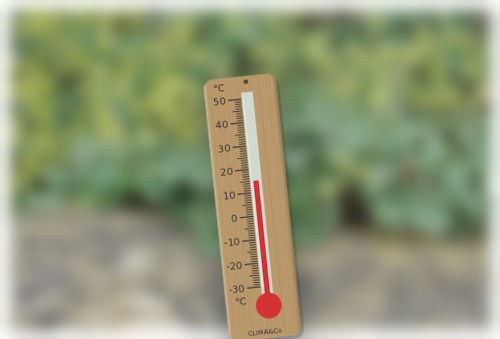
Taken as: °C 15
